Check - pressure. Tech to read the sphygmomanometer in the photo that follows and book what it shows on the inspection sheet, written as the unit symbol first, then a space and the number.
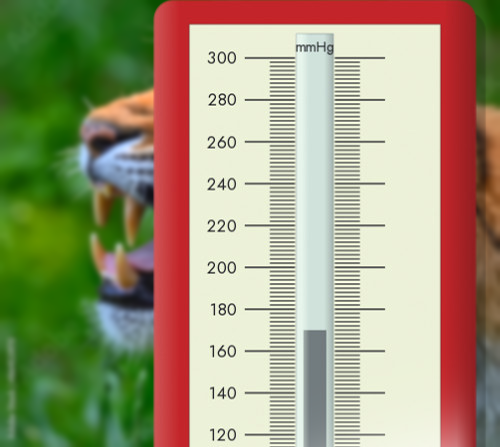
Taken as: mmHg 170
